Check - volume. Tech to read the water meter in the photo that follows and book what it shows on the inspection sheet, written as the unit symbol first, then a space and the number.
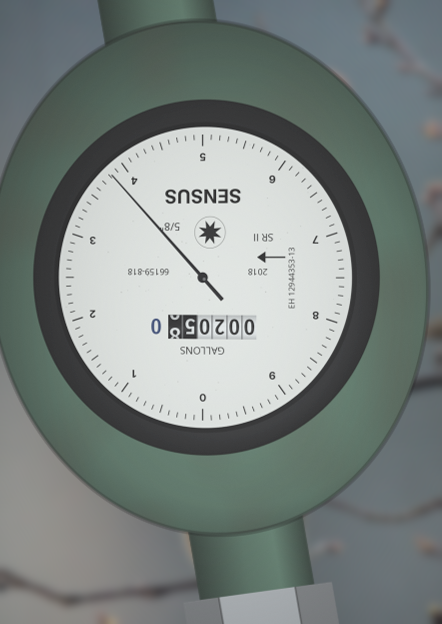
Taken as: gal 20583.8
